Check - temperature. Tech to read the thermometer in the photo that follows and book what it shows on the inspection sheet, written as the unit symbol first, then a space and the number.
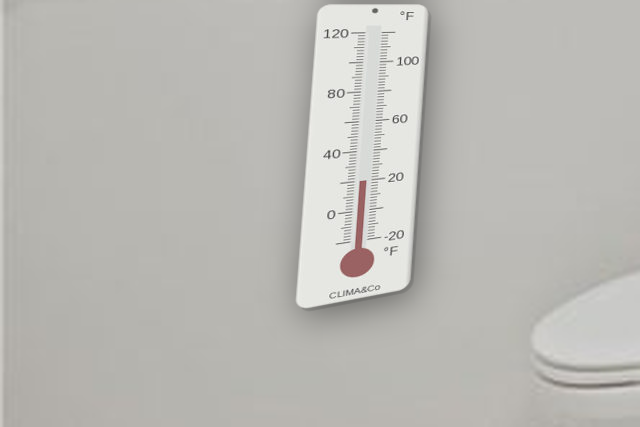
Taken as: °F 20
